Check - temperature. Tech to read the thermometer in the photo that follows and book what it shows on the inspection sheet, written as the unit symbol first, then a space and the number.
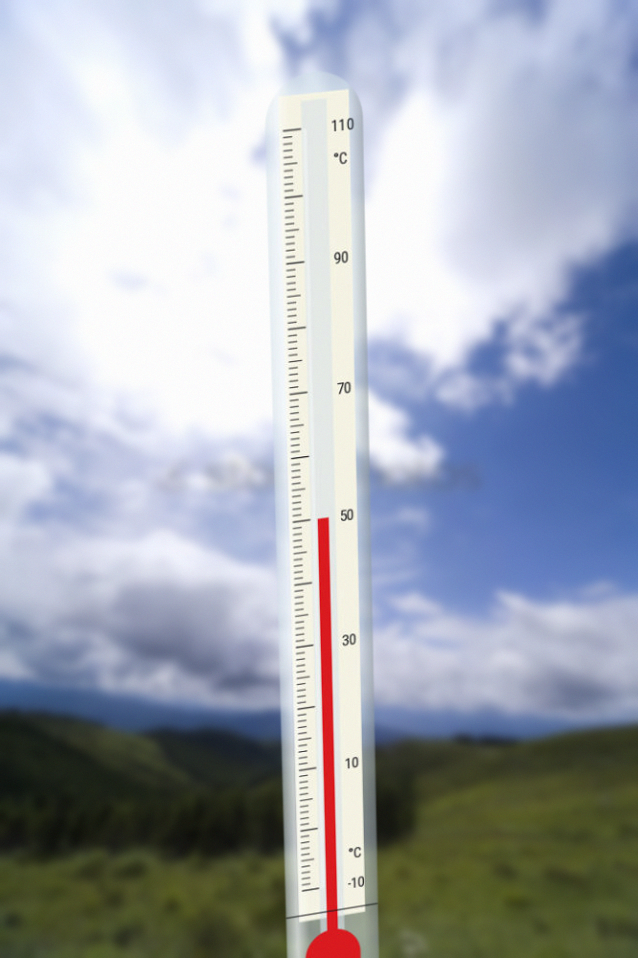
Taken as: °C 50
